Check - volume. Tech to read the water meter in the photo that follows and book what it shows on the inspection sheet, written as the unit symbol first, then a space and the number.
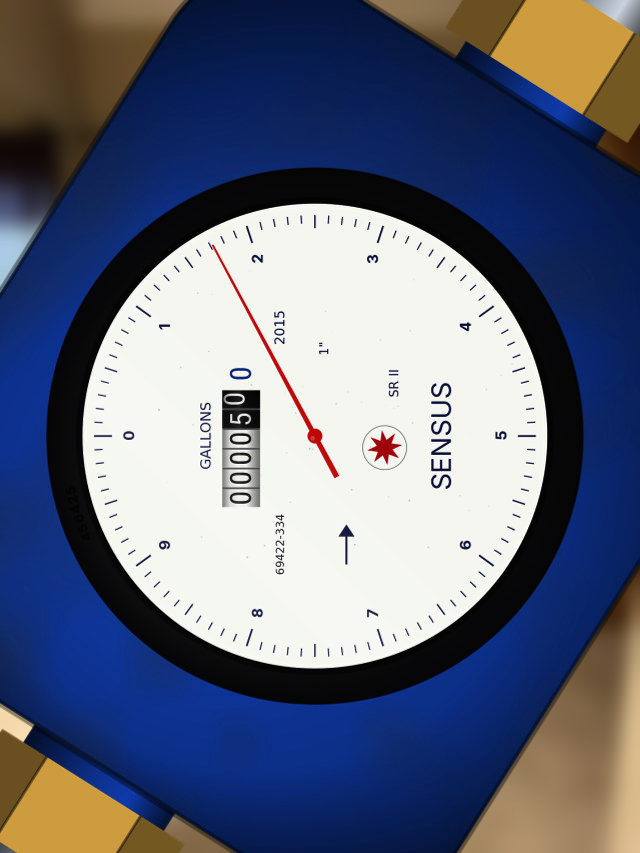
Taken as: gal 501.7
